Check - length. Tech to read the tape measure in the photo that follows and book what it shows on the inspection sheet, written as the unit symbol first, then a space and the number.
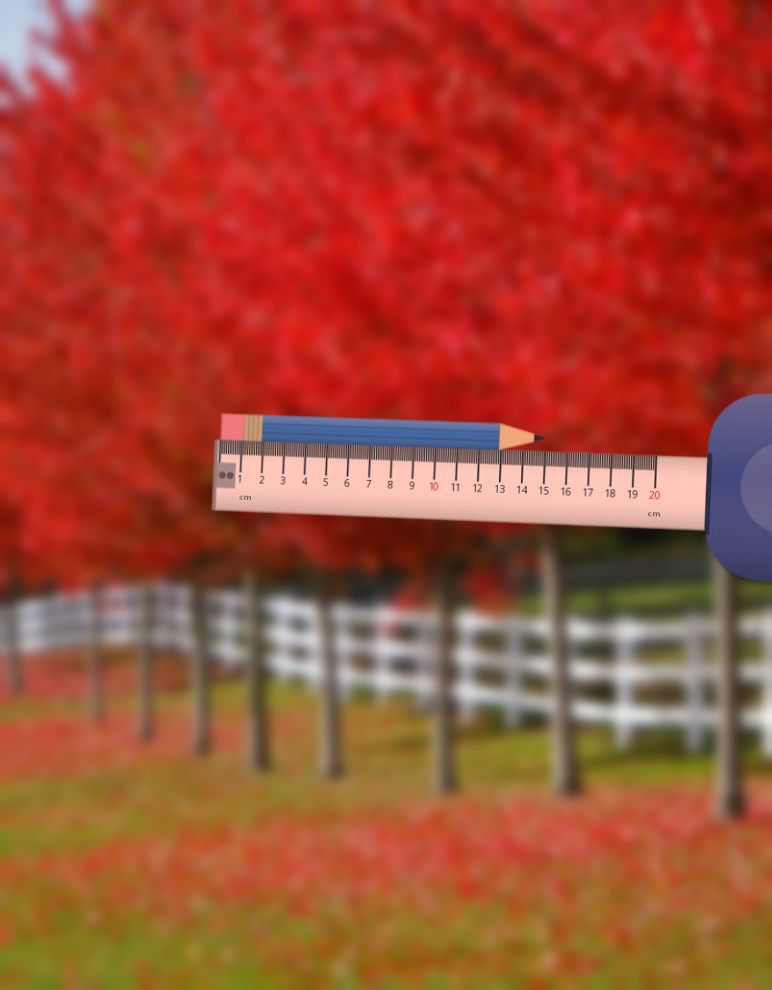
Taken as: cm 15
